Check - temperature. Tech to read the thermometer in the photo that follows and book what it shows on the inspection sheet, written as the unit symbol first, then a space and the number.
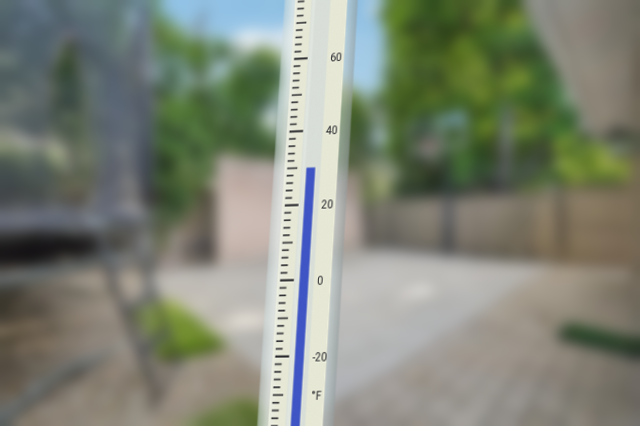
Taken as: °F 30
